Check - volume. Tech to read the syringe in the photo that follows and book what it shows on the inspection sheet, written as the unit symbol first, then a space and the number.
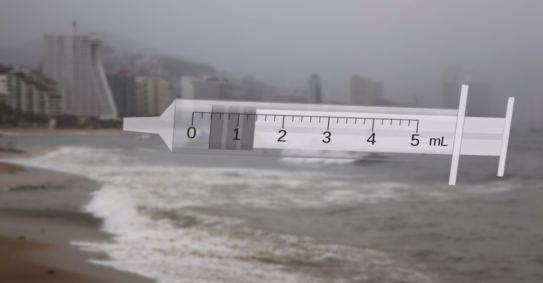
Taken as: mL 0.4
